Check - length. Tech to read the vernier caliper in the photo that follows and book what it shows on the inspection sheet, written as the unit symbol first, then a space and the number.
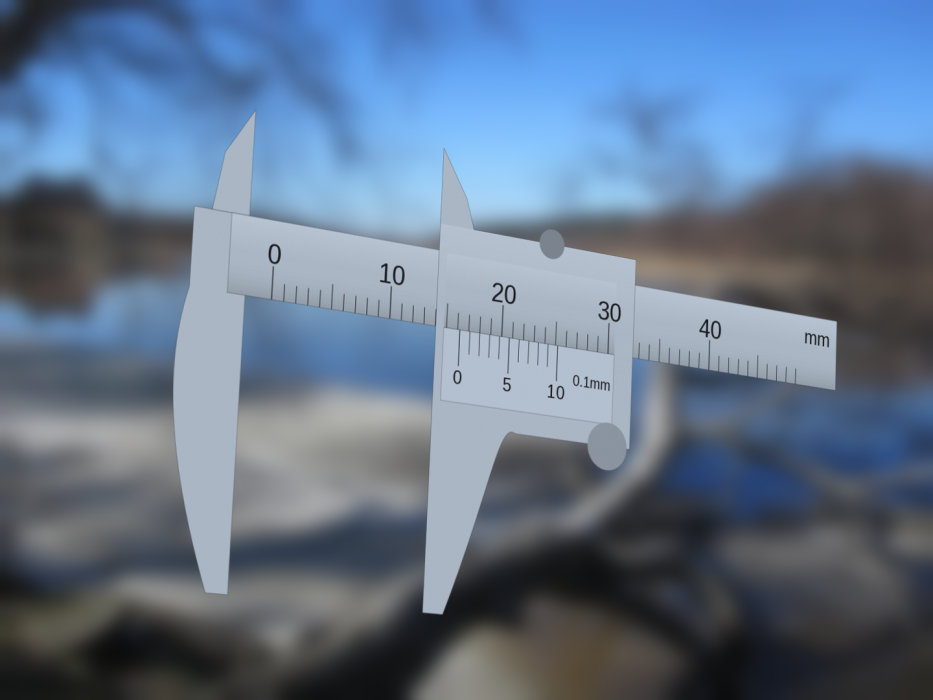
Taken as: mm 16.2
